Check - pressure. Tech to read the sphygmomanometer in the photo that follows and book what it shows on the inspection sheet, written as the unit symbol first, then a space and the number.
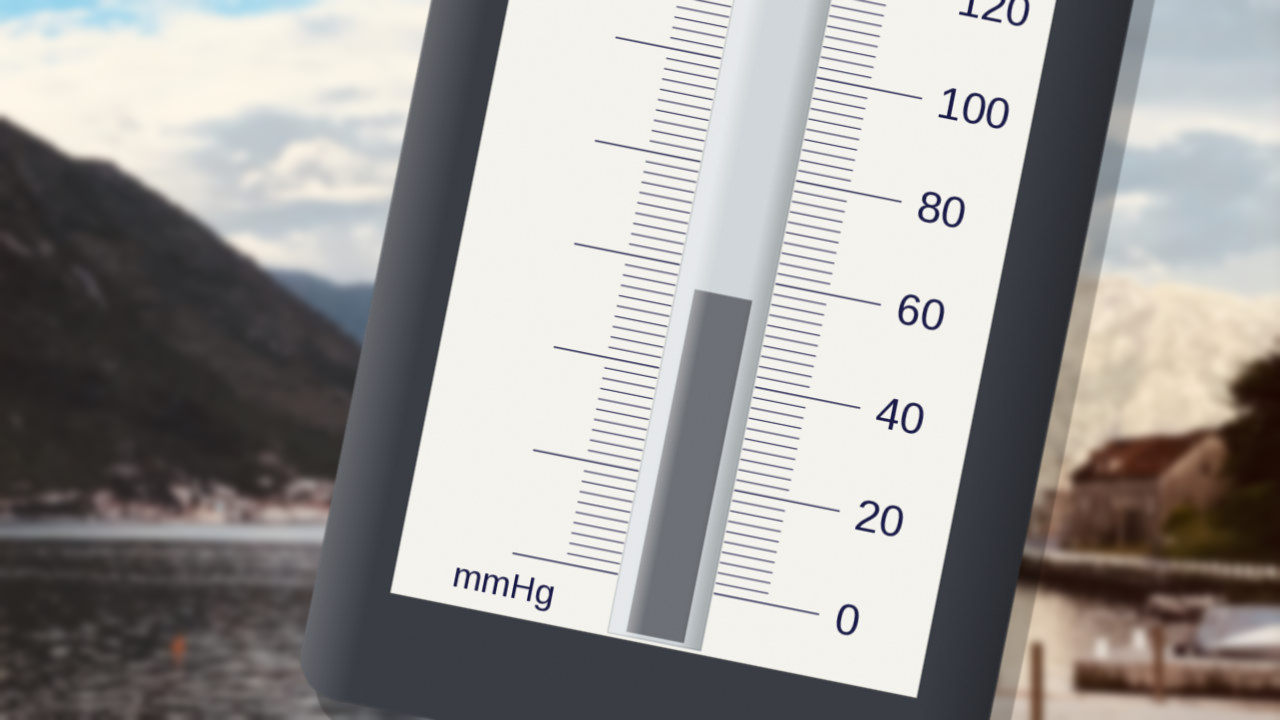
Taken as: mmHg 56
